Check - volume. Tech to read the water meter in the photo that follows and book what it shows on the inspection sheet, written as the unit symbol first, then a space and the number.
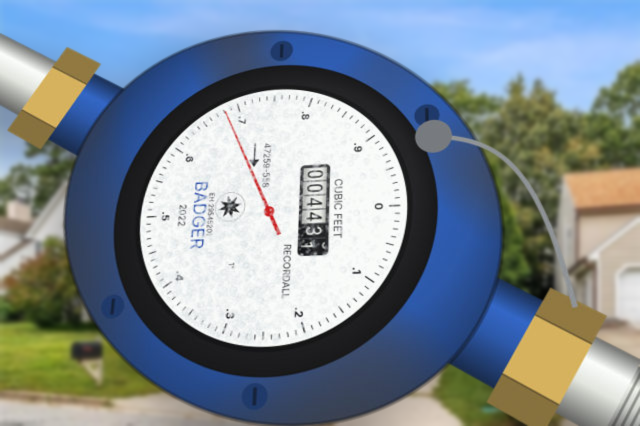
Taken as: ft³ 4430.68
